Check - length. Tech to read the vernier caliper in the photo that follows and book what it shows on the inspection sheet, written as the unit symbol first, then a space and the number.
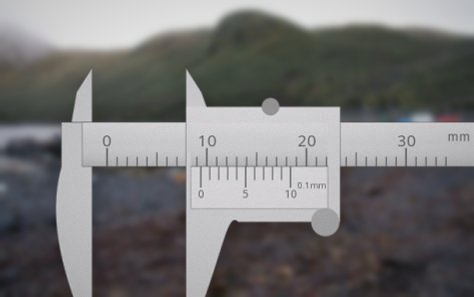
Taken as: mm 9.4
